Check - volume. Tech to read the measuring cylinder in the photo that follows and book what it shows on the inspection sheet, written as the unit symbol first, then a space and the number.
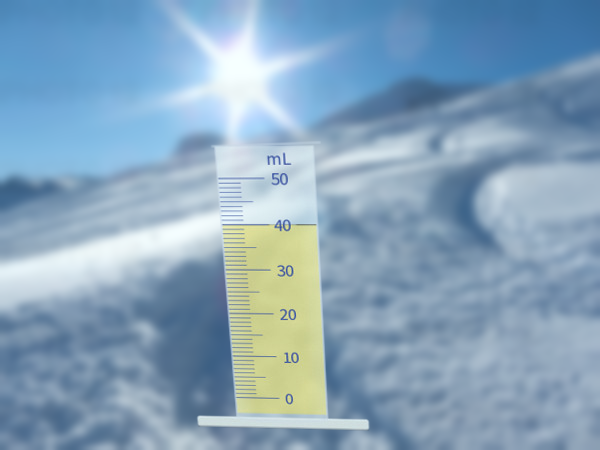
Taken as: mL 40
